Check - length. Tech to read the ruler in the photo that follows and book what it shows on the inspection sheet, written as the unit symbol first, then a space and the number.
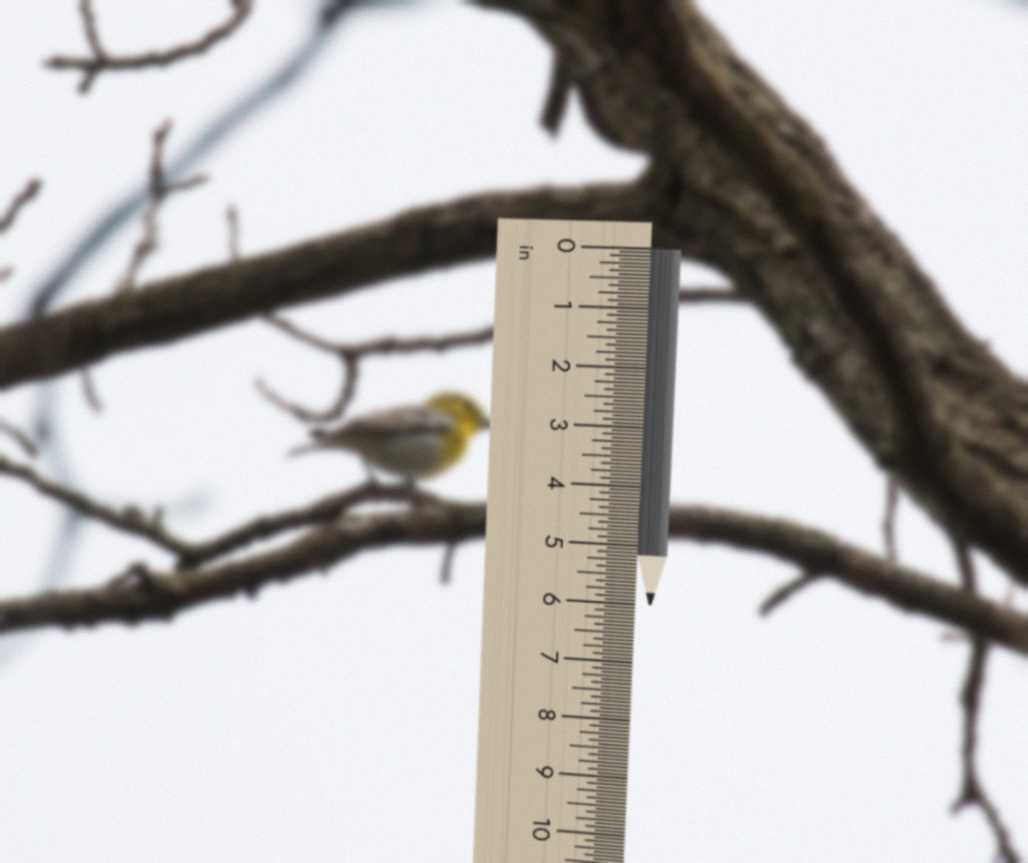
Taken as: in 6
